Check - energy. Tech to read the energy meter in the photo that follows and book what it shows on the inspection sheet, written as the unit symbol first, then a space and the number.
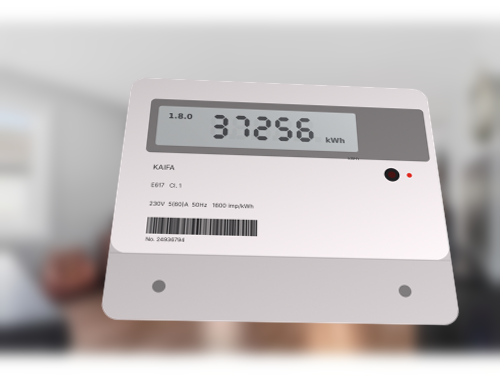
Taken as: kWh 37256
